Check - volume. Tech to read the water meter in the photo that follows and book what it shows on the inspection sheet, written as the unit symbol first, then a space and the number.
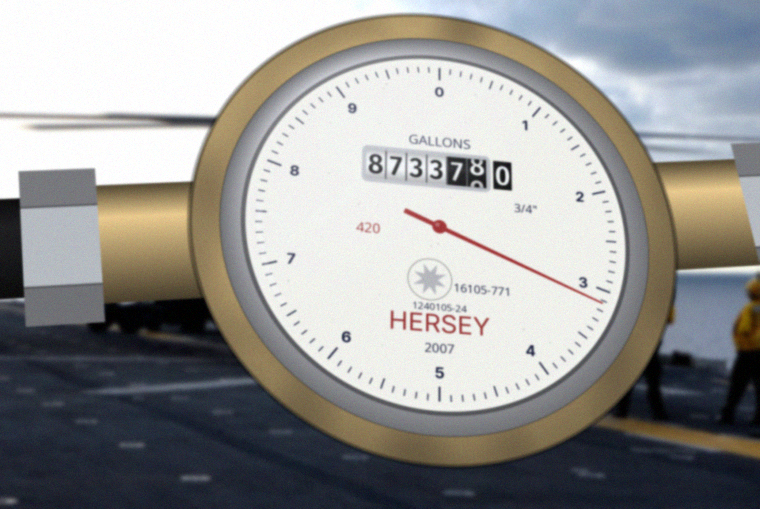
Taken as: gal 8733783.1
